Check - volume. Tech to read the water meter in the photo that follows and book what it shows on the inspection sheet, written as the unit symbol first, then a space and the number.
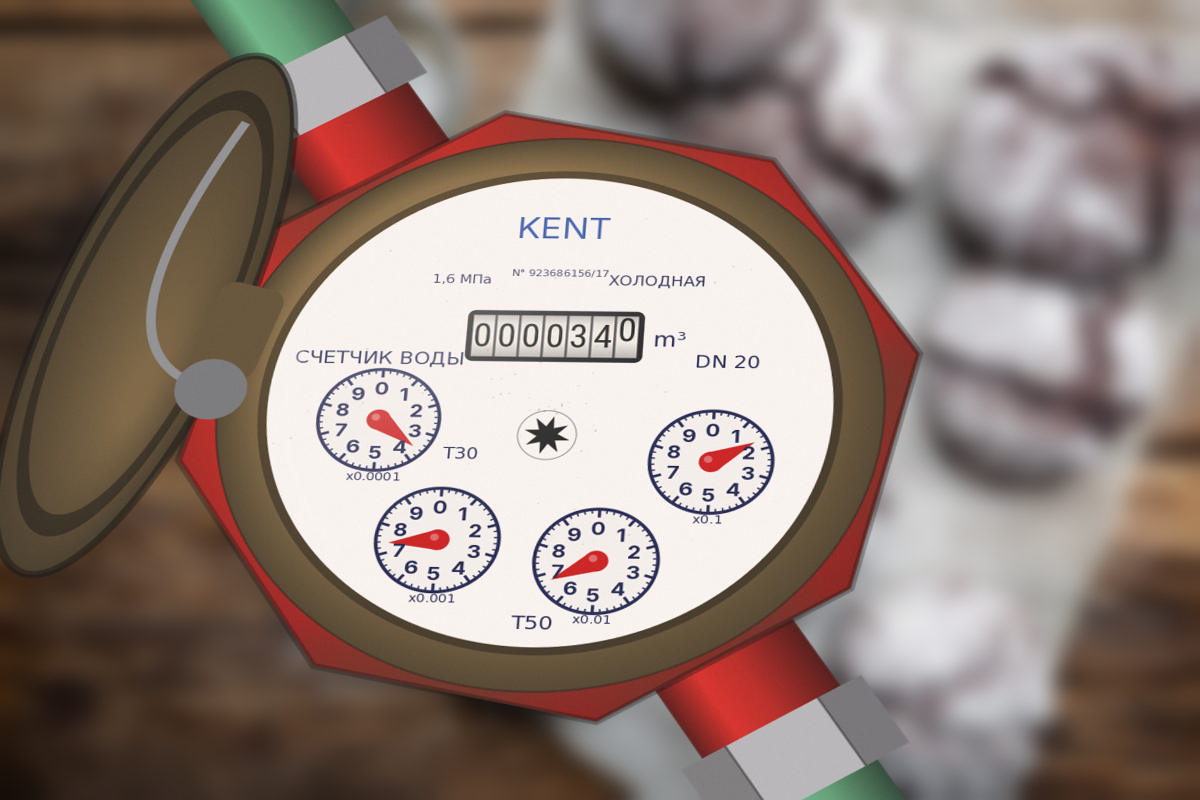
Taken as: m³ 340.1673
